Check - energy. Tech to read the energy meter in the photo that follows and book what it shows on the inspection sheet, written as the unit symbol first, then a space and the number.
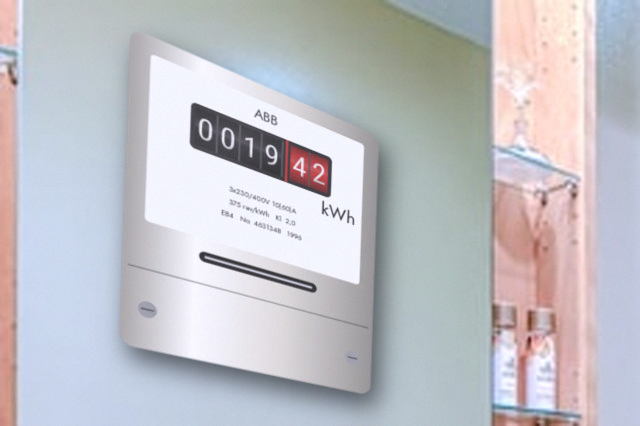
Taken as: kWh 19.42
